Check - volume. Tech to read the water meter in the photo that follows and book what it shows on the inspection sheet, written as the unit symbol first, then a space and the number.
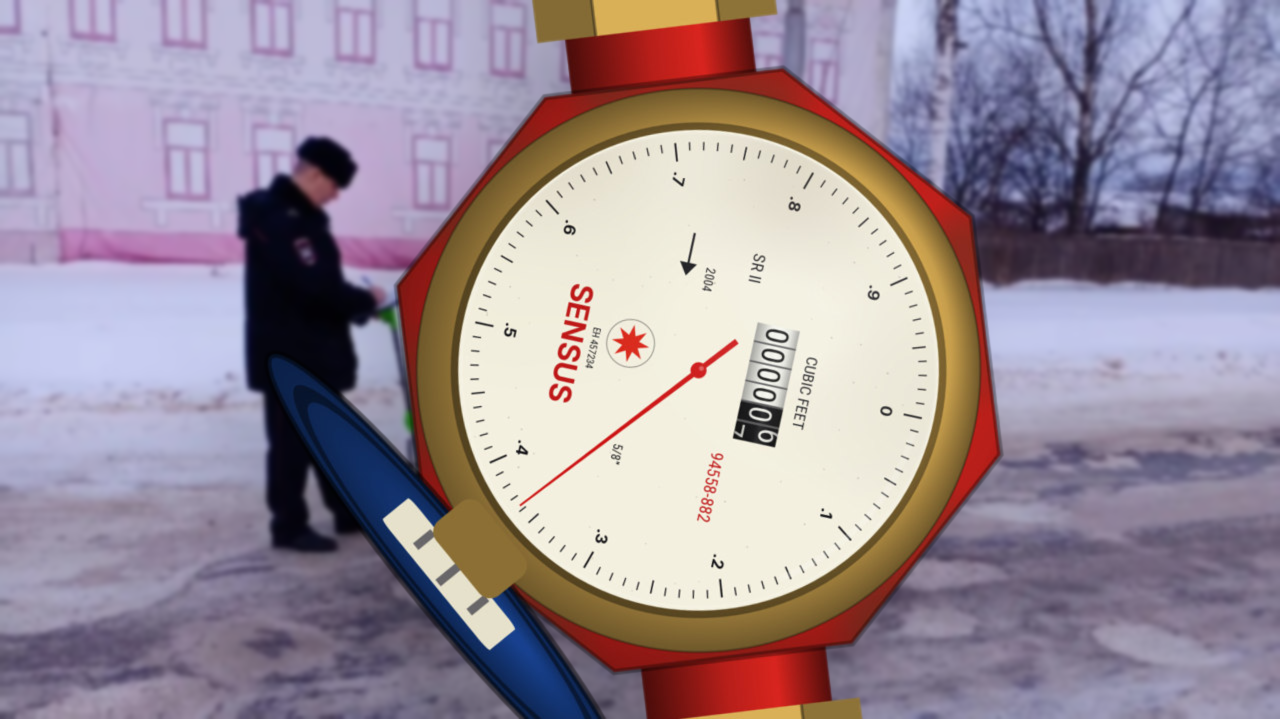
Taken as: ft³ 6.36
